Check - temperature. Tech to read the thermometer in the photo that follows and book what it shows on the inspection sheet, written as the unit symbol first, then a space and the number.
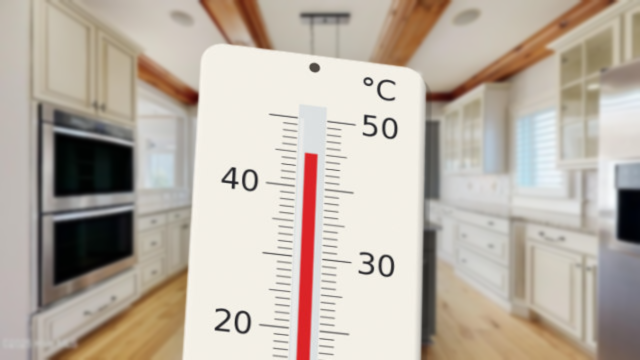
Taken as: °C 45
